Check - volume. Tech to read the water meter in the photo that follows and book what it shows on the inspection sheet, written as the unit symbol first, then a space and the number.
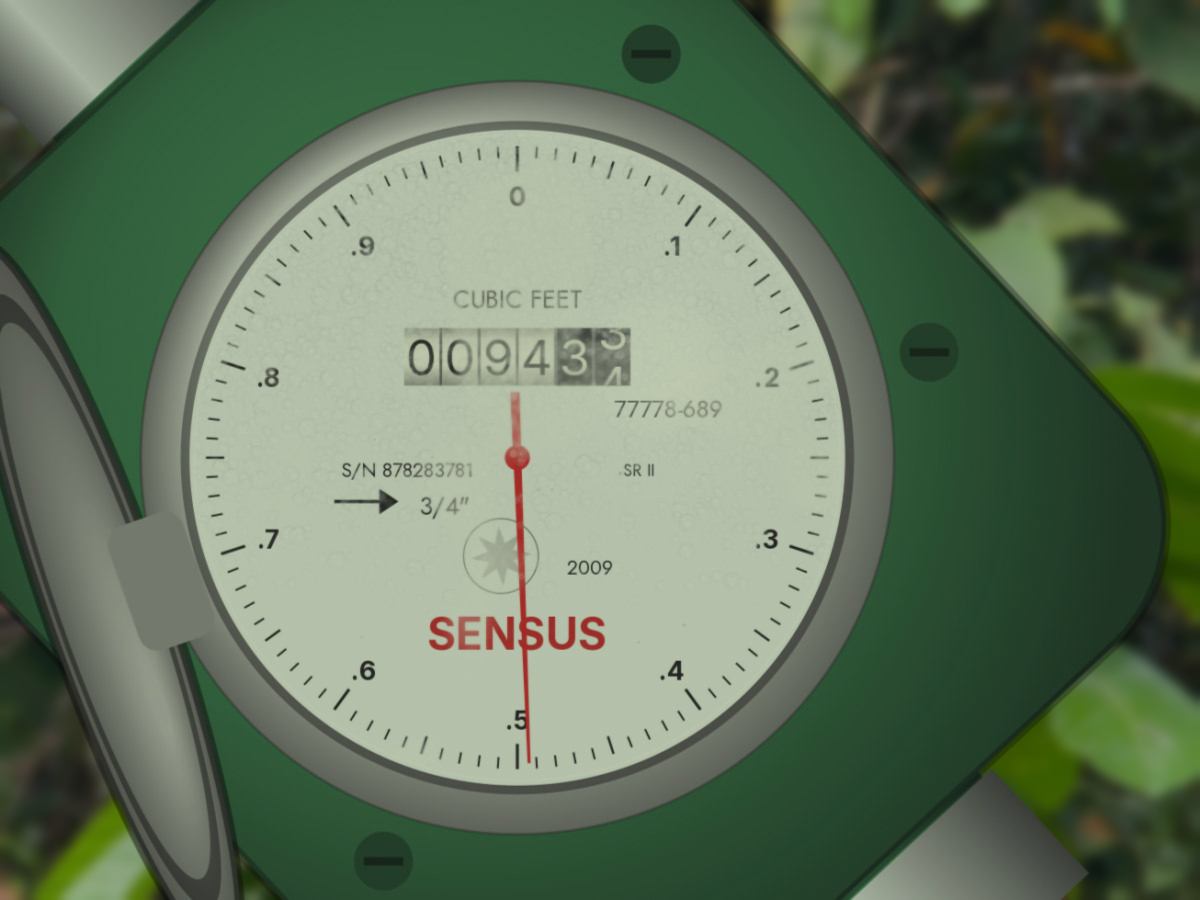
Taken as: ft³ 9433.49
